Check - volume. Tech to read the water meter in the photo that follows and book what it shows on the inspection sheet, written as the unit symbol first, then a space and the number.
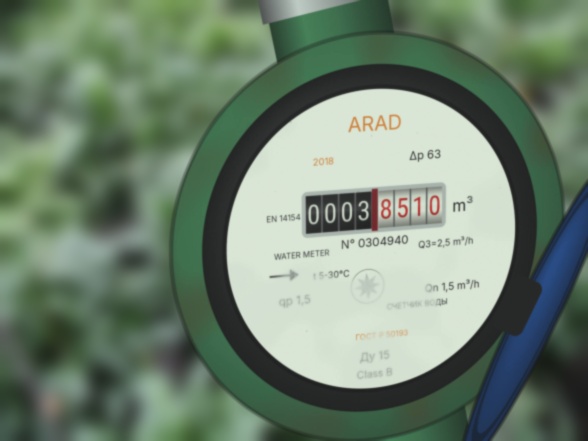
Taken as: m³ 3.8510
